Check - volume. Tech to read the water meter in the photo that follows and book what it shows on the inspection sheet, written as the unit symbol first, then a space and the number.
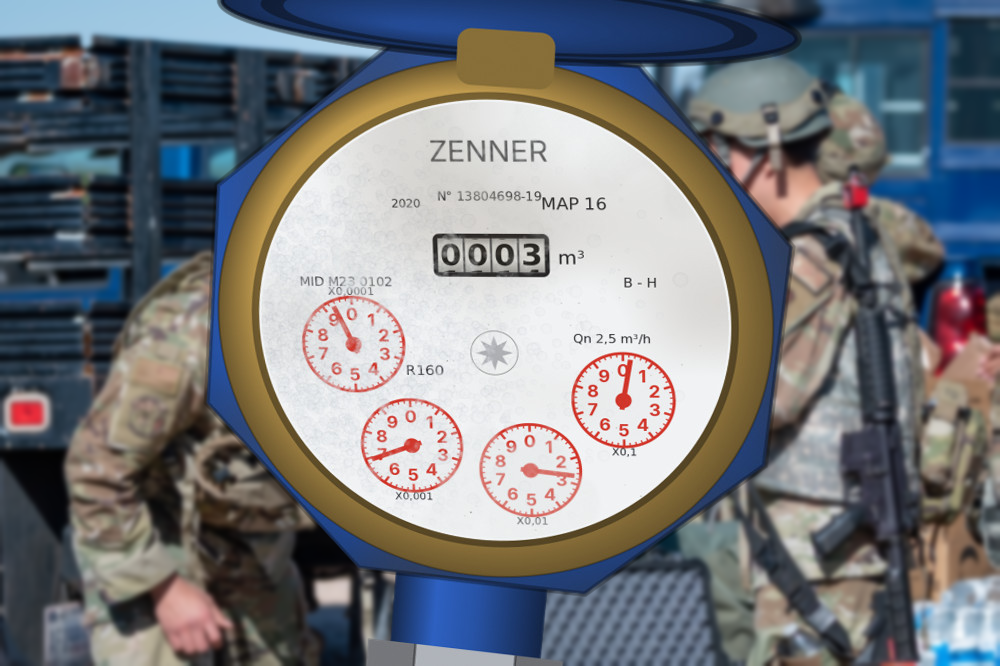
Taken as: m³ 3.0269
